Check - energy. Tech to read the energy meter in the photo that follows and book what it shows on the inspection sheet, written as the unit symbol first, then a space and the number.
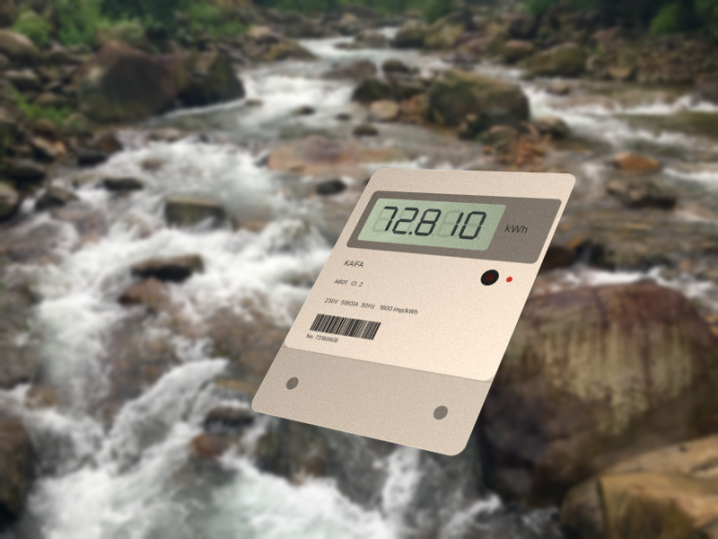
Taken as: kWh 72.810
